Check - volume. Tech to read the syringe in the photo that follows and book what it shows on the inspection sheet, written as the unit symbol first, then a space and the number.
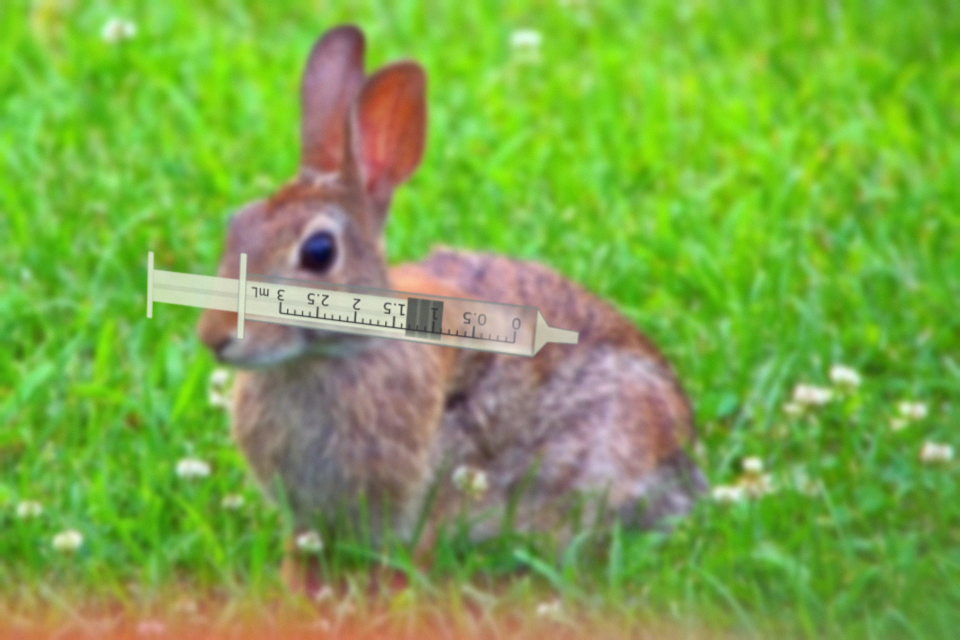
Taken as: mL 0.9
